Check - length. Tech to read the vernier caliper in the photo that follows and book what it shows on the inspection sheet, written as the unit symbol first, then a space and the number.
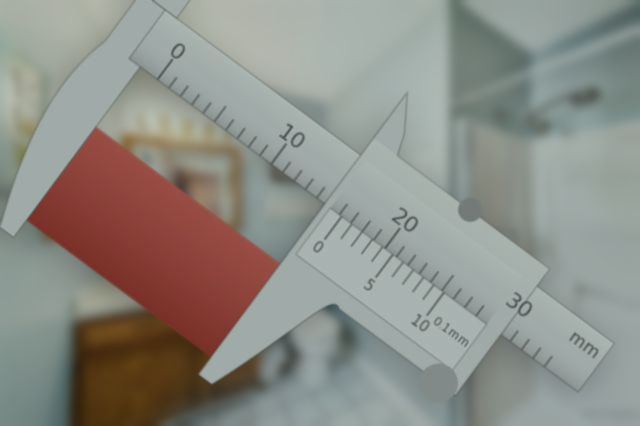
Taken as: mm 16.2
